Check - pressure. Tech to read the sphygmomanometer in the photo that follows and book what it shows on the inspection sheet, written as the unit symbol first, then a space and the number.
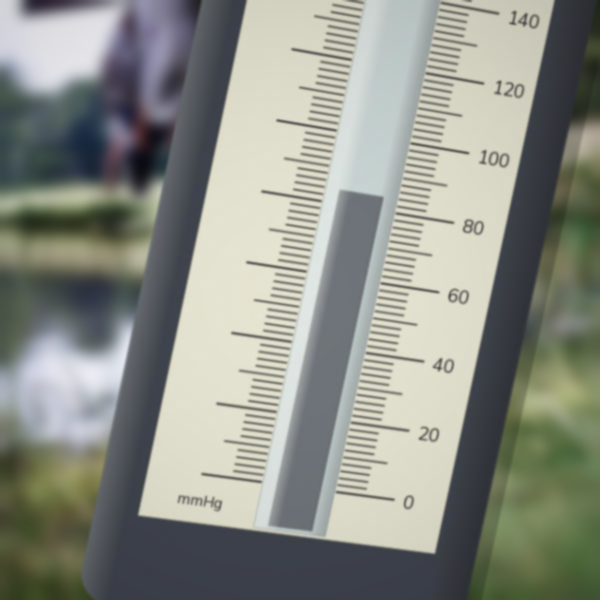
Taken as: mmHg 84
